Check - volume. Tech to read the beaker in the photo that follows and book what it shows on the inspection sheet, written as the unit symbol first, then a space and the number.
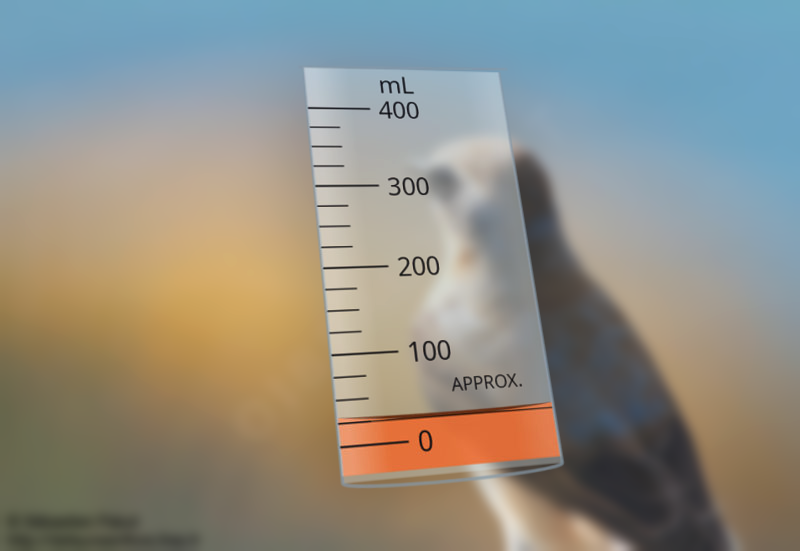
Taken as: mL 25
